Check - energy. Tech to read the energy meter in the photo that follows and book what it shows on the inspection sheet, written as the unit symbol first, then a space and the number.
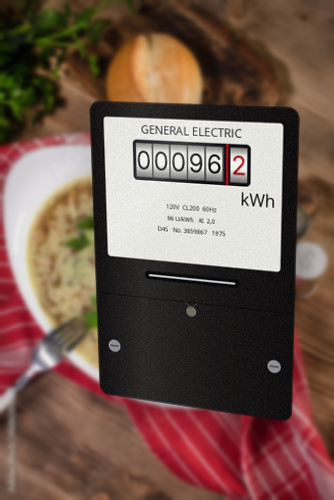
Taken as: kWh 96.2
